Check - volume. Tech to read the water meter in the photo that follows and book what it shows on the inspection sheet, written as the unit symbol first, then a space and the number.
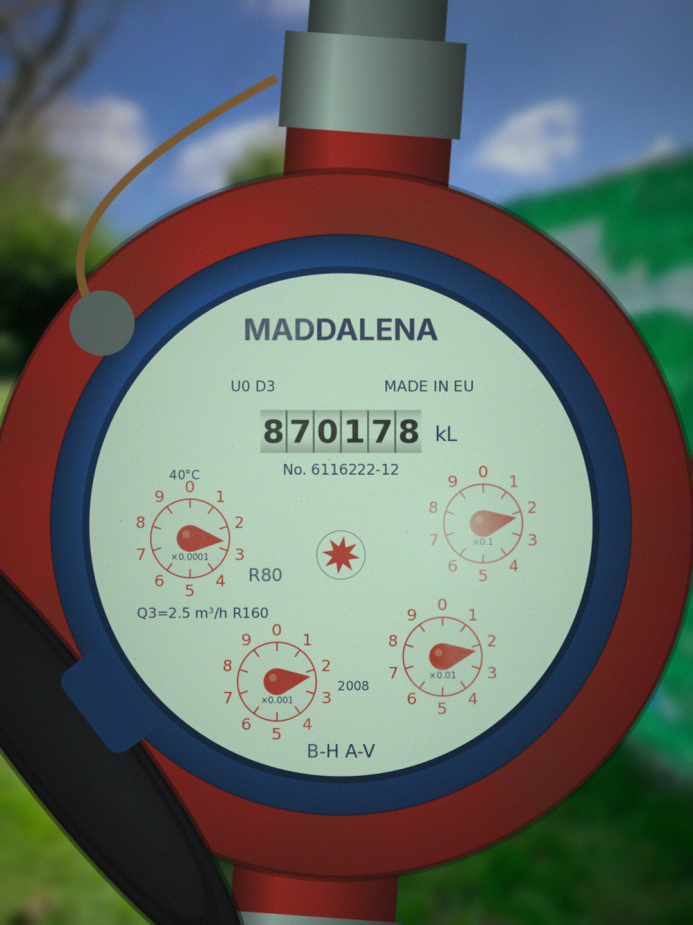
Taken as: kL 870178.2222
